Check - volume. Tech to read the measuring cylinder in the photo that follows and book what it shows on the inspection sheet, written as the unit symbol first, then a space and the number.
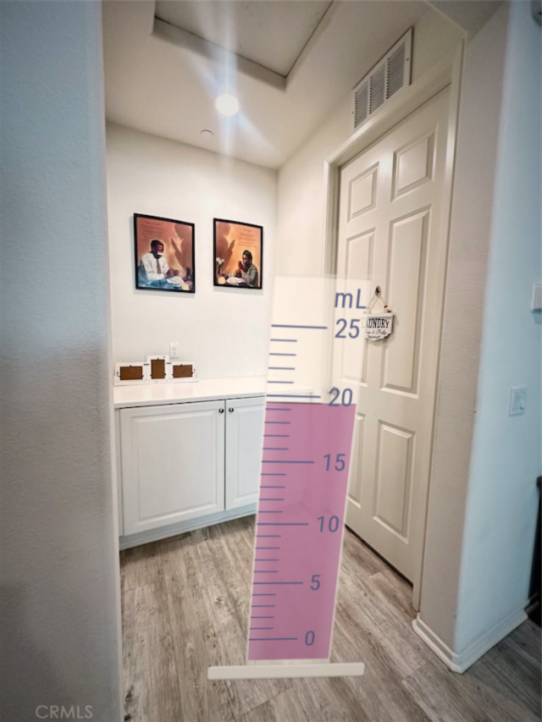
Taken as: mL 19.5
